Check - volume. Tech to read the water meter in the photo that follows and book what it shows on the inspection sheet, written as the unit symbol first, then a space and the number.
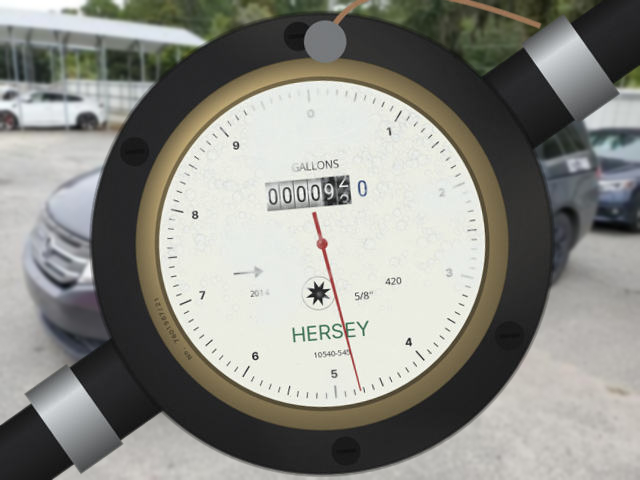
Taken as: gal 924.7
